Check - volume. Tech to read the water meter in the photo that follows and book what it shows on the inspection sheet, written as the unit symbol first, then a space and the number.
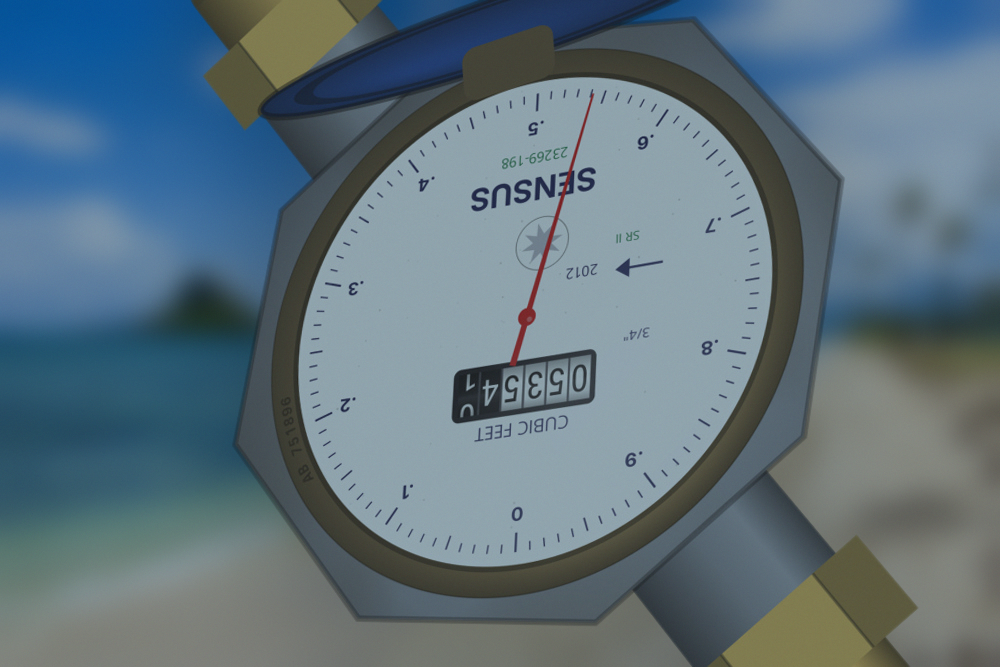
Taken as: ft³ 53540.54
